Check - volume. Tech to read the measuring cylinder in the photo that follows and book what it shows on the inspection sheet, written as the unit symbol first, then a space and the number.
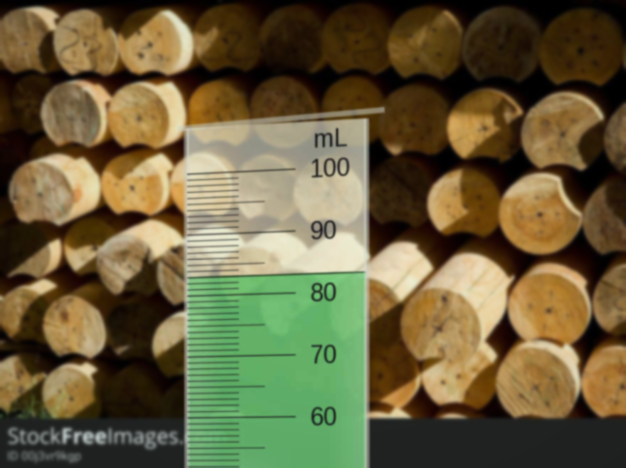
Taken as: mL 83
